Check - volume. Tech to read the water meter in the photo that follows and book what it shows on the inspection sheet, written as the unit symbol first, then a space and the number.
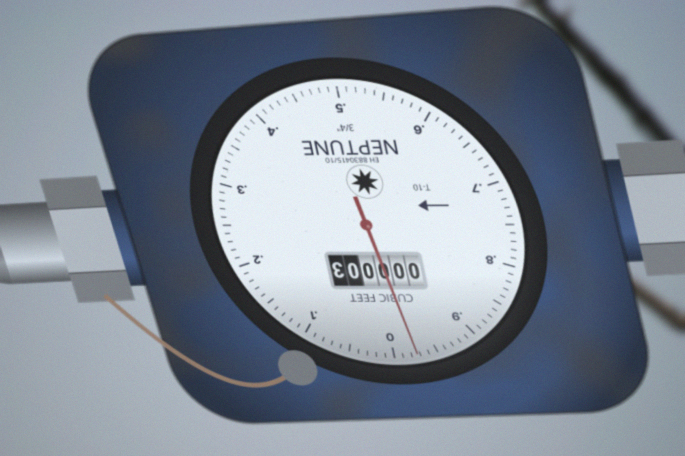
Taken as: ft³ 2.97
